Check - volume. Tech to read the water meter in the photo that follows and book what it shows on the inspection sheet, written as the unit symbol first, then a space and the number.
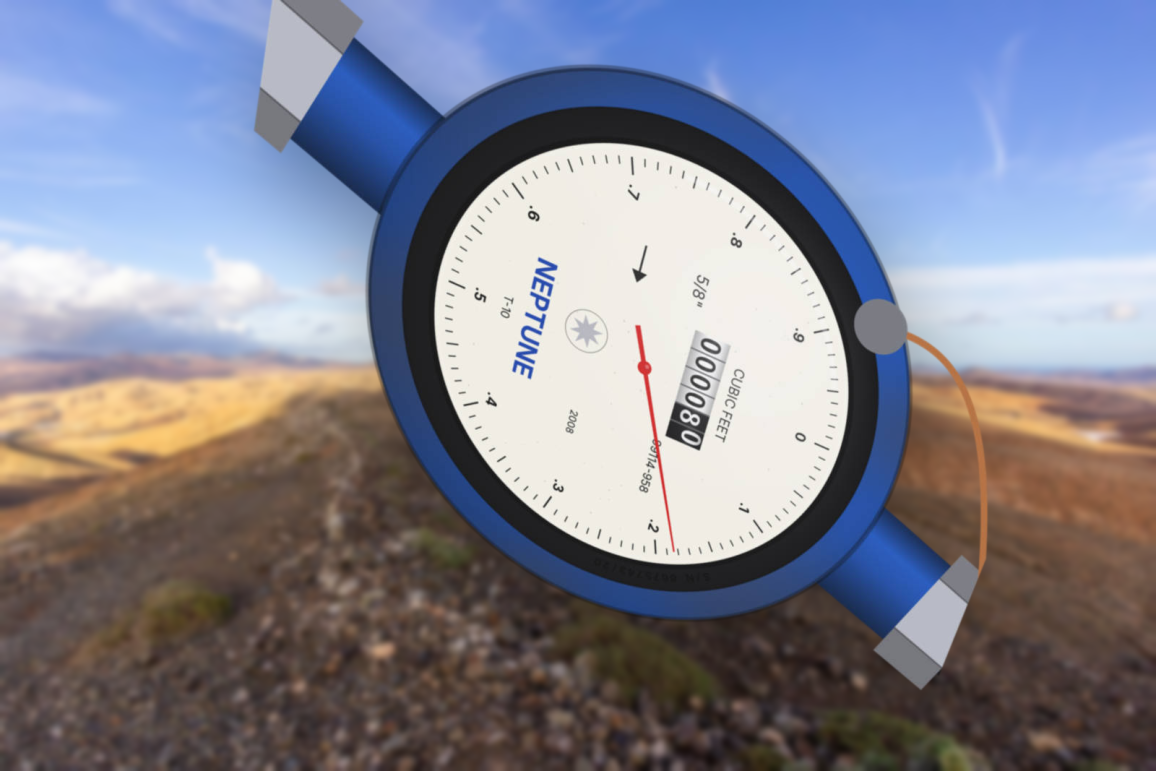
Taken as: ft³ 80.18
